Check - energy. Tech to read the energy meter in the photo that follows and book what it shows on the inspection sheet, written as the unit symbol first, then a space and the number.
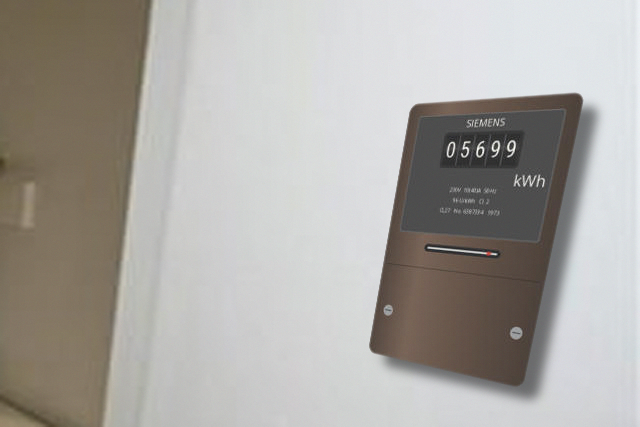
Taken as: kWh 5699
